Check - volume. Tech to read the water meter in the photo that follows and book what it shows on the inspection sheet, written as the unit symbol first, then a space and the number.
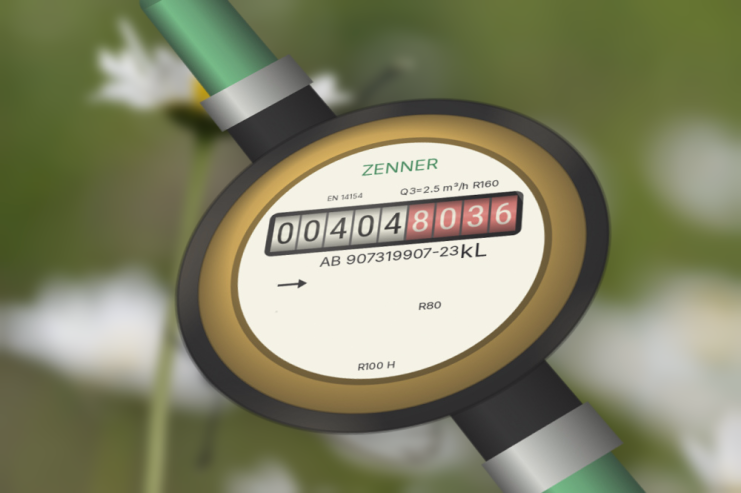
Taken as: kL 404.8036
